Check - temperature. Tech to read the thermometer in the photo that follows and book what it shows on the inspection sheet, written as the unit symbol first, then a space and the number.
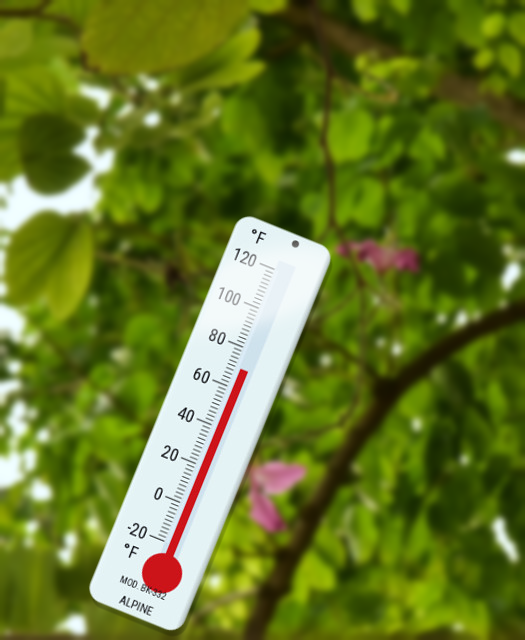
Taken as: °F 70
